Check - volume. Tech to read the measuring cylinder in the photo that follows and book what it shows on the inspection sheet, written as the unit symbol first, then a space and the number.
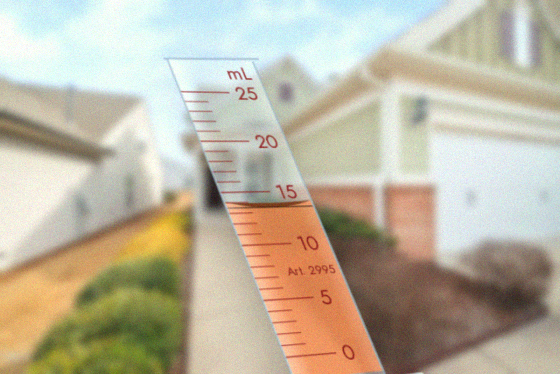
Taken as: mL 13.5
